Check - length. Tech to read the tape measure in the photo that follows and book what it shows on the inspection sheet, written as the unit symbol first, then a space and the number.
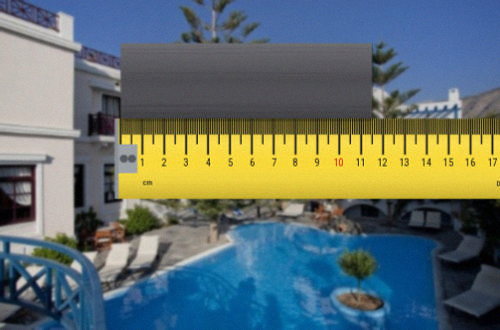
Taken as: cm 11.5
